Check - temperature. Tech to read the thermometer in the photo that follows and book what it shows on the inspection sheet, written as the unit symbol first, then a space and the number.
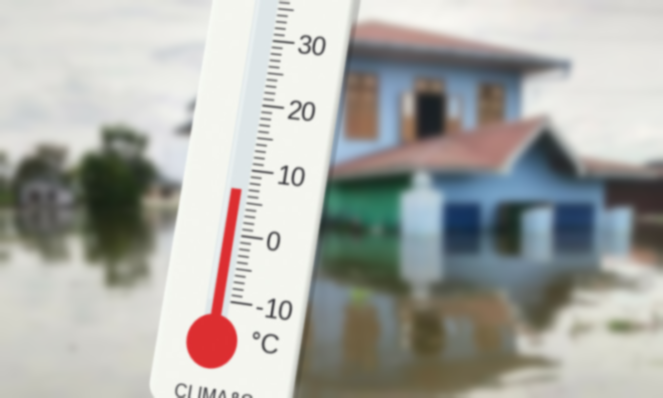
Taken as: °C 7
